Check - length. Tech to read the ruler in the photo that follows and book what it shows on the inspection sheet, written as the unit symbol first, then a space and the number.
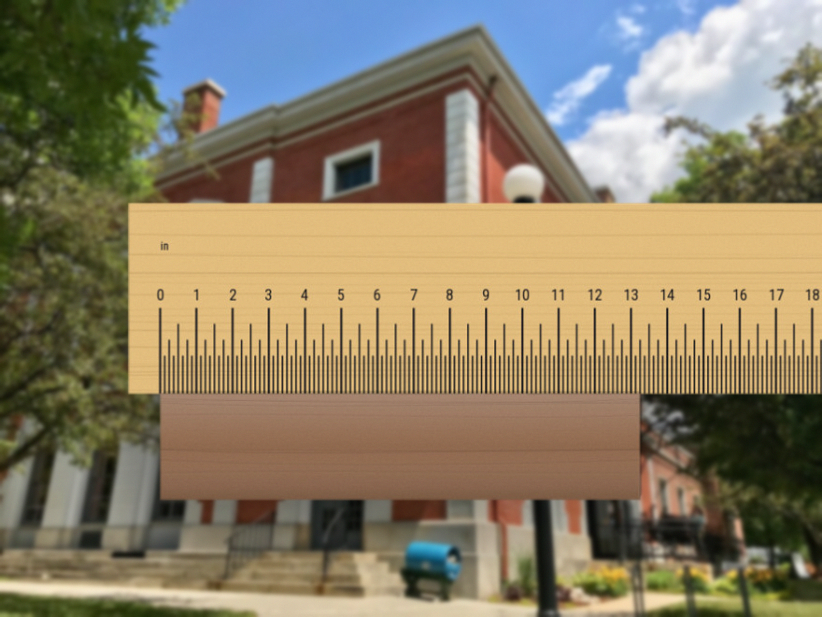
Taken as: in 13.25
